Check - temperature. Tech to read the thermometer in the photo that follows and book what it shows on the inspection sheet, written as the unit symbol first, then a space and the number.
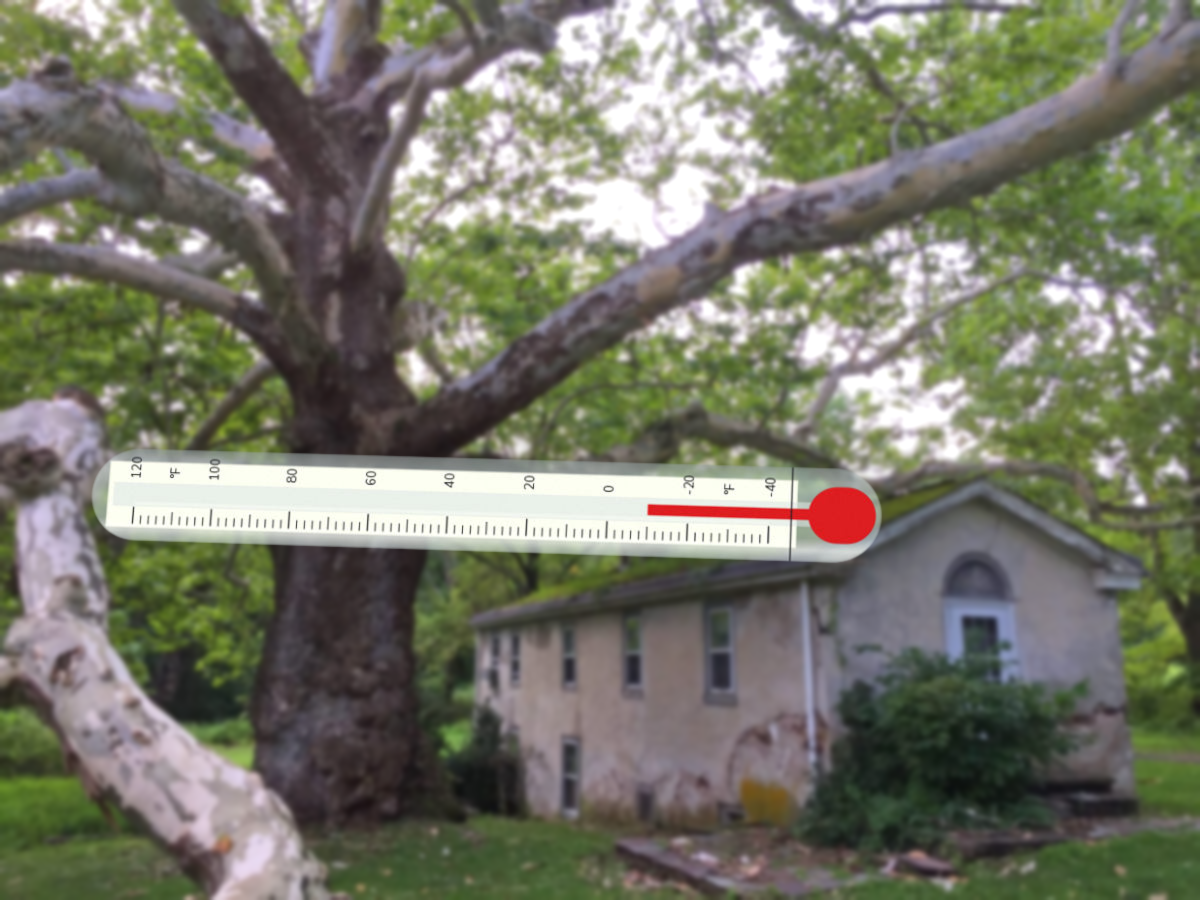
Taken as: °F -10
